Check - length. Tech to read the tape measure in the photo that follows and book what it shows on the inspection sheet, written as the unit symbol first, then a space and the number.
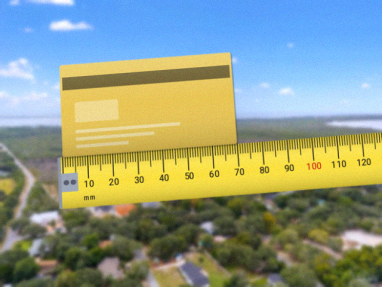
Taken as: mm 70
